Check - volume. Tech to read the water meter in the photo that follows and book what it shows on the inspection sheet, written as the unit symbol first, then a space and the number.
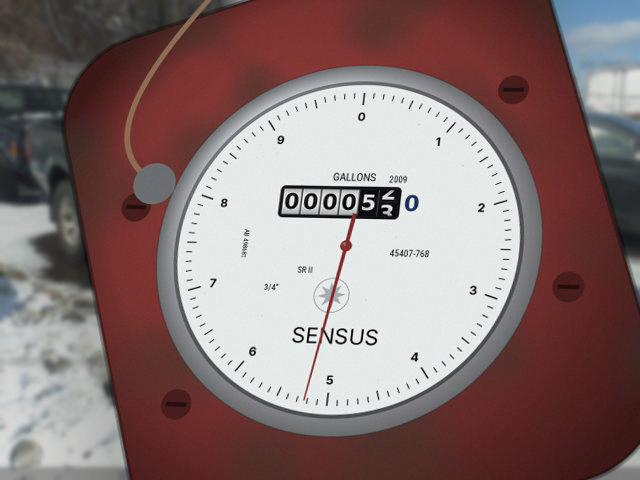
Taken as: gal 525.2
